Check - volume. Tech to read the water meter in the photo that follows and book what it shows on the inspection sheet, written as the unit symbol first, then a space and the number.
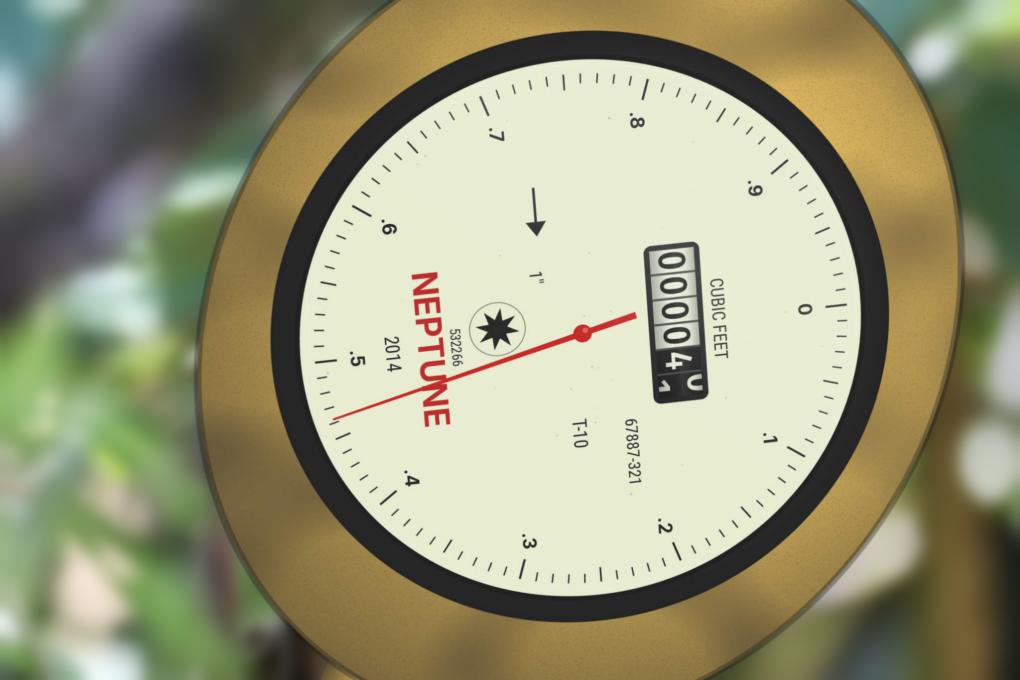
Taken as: ft³ 40.46
